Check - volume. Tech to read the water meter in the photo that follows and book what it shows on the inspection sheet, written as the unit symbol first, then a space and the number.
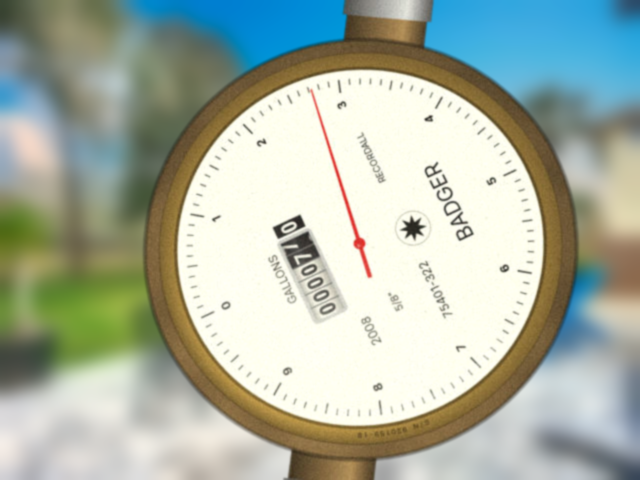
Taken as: gal 772.7
